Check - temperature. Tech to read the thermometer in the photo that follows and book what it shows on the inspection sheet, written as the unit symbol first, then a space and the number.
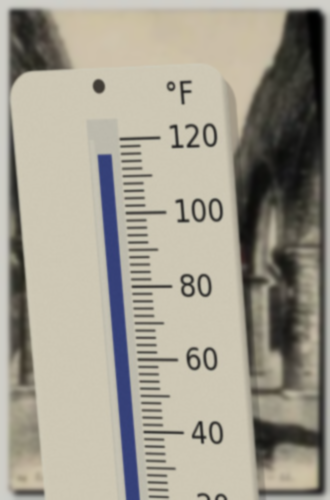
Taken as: °F 116
